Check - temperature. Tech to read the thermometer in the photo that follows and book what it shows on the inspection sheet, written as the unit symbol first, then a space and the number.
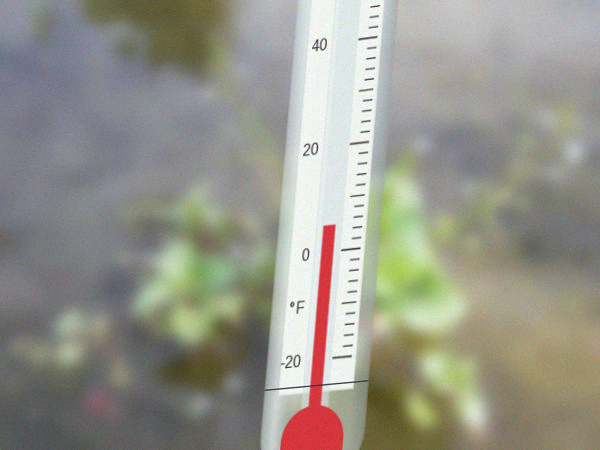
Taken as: °F 5
